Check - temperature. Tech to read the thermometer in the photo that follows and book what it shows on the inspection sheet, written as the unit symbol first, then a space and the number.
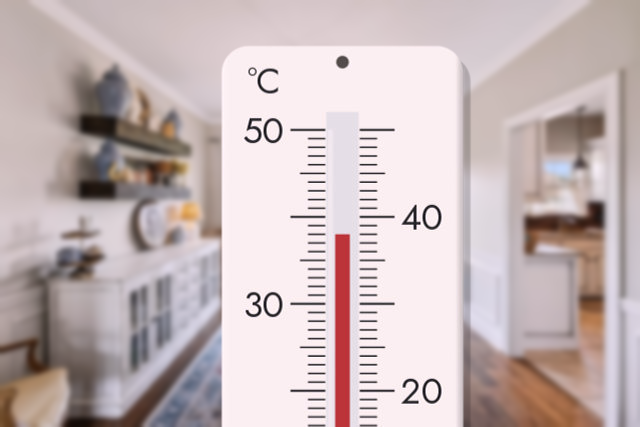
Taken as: °C 38
